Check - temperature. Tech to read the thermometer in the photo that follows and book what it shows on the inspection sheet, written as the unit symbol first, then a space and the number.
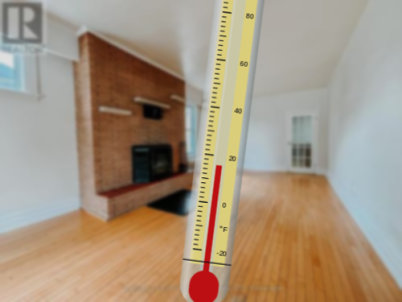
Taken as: °F 16
